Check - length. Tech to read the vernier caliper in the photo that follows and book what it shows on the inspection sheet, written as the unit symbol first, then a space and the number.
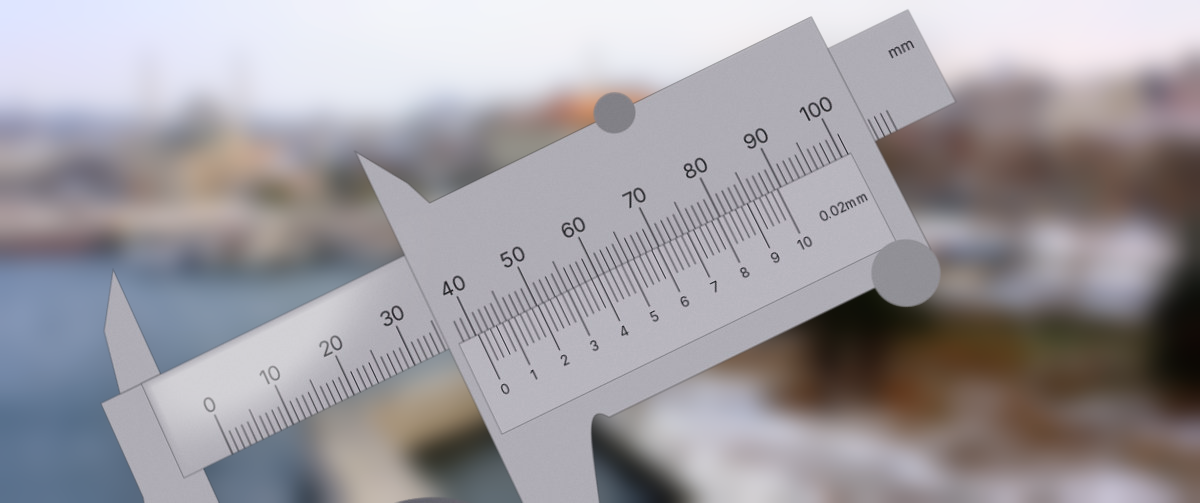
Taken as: mm 40.4
